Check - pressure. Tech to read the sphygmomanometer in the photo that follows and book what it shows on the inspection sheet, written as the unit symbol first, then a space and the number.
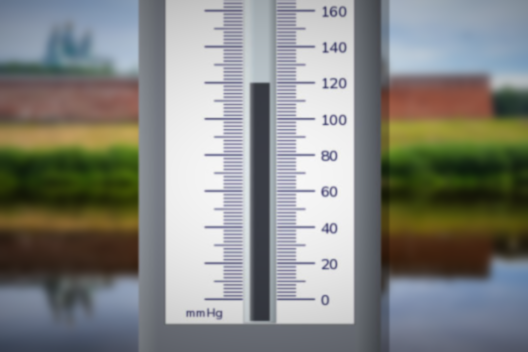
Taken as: mmHg 120
